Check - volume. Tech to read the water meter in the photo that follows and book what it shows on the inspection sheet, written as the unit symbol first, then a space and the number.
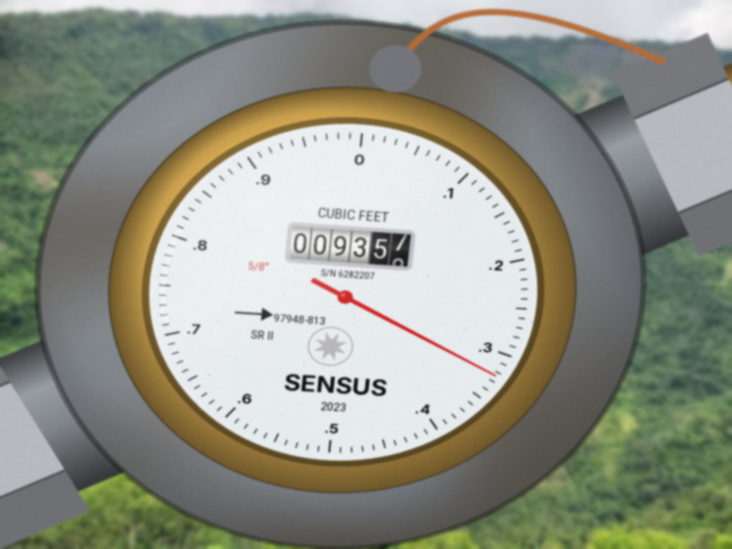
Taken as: ft³ 9357.32
